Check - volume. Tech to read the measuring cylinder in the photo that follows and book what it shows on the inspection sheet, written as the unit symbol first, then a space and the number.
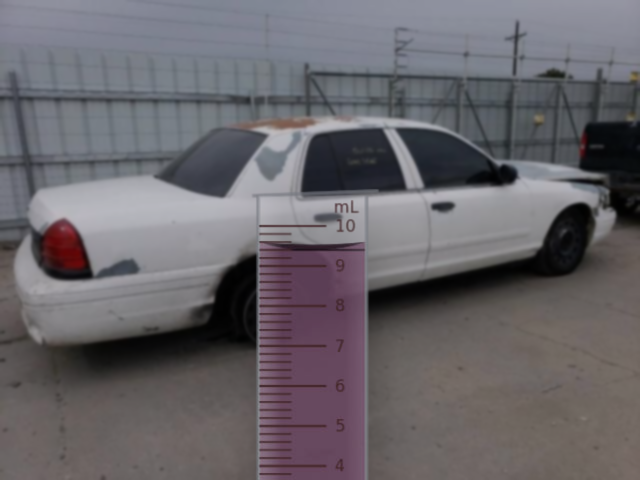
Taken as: mL 9.4
